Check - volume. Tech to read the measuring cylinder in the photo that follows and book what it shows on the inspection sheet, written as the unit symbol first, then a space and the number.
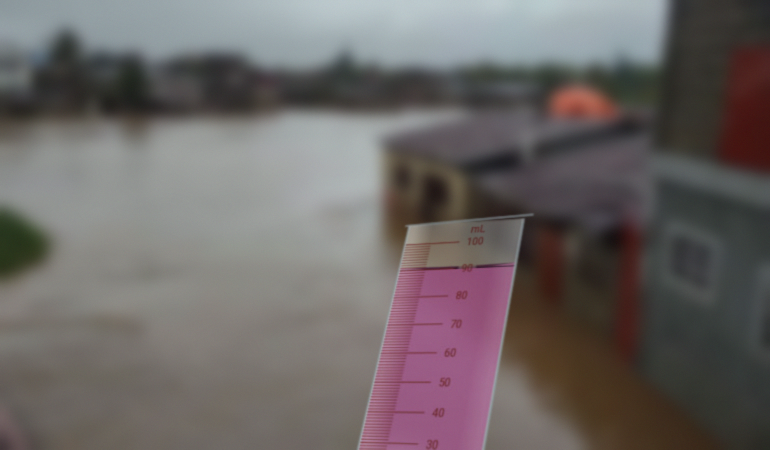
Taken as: mL 90
